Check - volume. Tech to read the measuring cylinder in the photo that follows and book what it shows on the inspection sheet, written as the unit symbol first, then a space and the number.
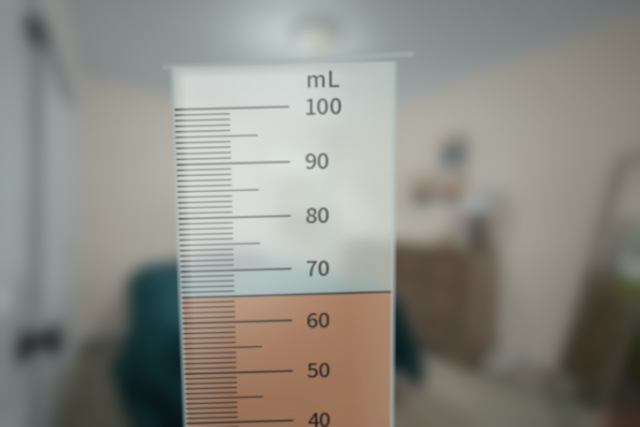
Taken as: mL 65
